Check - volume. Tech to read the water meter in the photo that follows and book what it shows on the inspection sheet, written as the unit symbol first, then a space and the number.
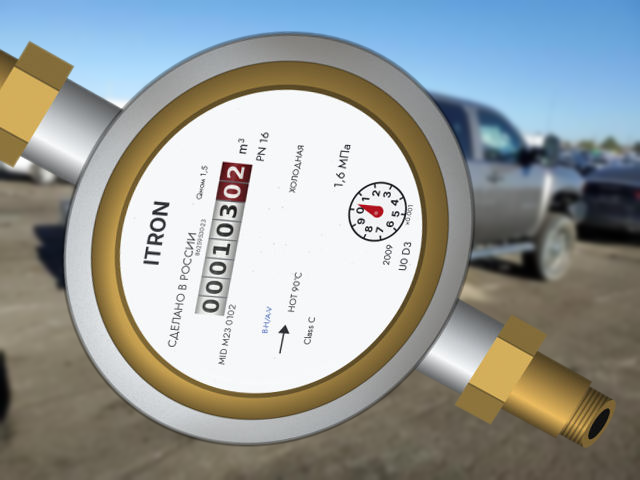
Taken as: m³ 103.020
